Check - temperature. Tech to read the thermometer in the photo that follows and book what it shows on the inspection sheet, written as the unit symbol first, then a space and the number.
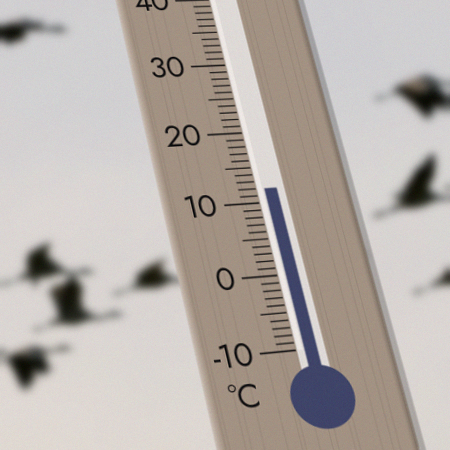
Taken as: °C 12
